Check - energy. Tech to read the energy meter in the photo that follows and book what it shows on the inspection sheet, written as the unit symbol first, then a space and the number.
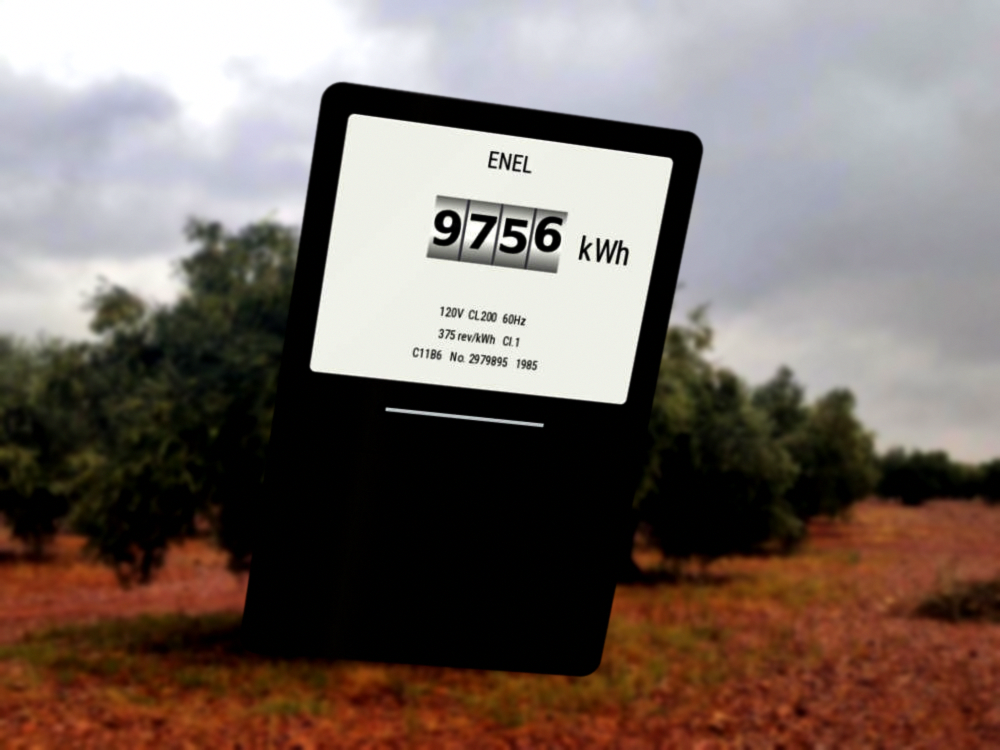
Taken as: kWh 9756
